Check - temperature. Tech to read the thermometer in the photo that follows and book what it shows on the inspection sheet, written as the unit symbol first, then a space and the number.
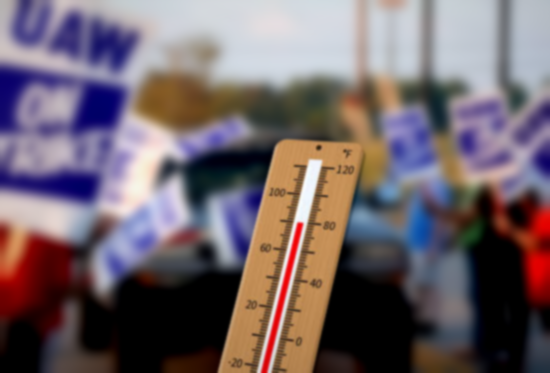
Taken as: °F 80
